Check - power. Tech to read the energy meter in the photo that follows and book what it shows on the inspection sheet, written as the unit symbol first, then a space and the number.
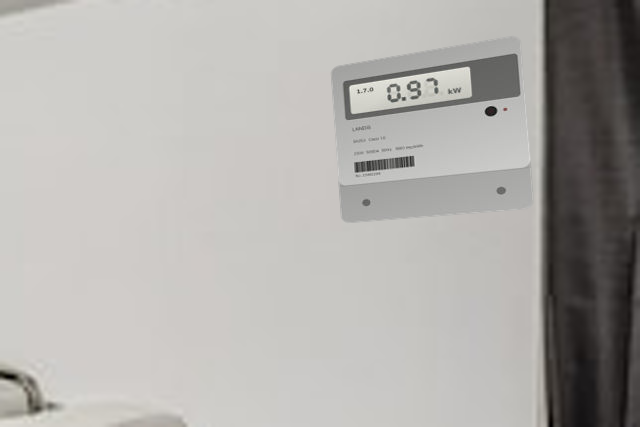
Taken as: kW 0.97
